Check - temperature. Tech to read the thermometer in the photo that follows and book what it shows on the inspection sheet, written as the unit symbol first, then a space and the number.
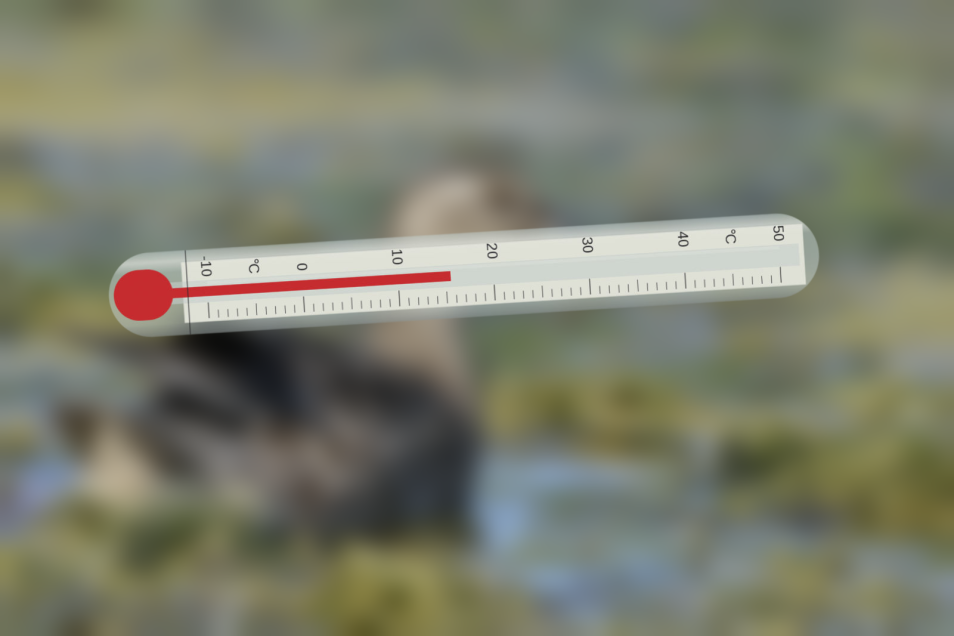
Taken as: °C 15.5
